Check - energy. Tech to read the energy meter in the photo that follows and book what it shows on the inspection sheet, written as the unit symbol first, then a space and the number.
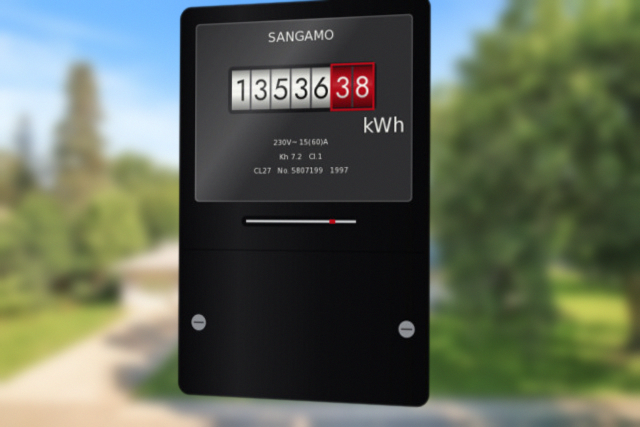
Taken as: kWh 13536.38
